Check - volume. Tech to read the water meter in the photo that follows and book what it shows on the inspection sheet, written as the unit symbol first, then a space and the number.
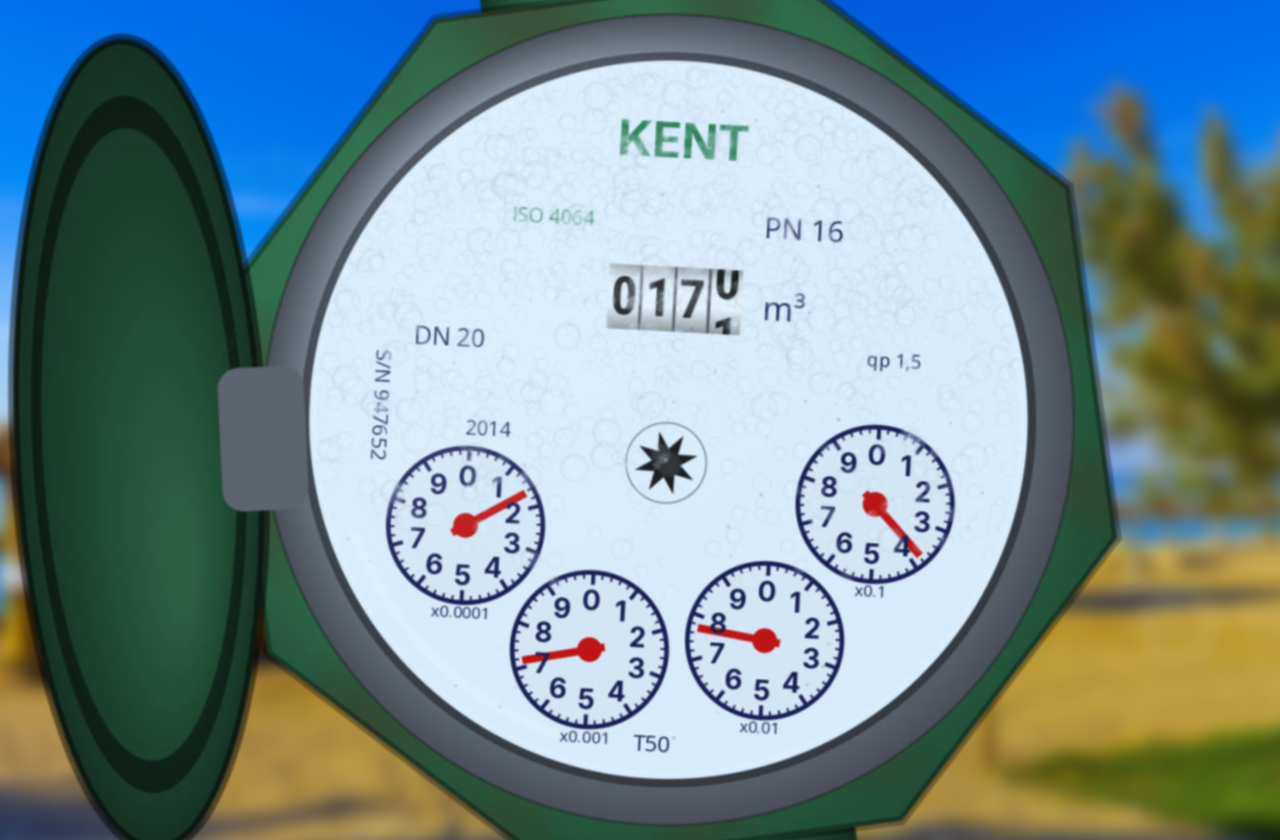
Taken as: m³ 170.3771
